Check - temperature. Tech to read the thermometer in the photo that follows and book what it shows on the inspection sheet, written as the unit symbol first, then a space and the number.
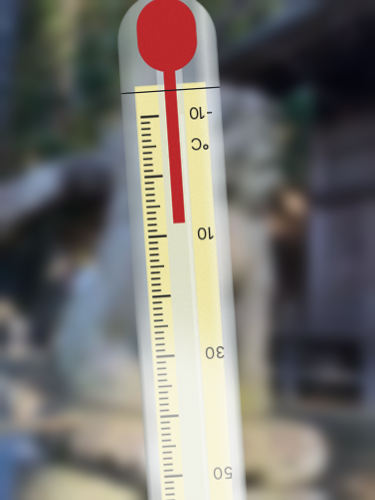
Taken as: °C 8
